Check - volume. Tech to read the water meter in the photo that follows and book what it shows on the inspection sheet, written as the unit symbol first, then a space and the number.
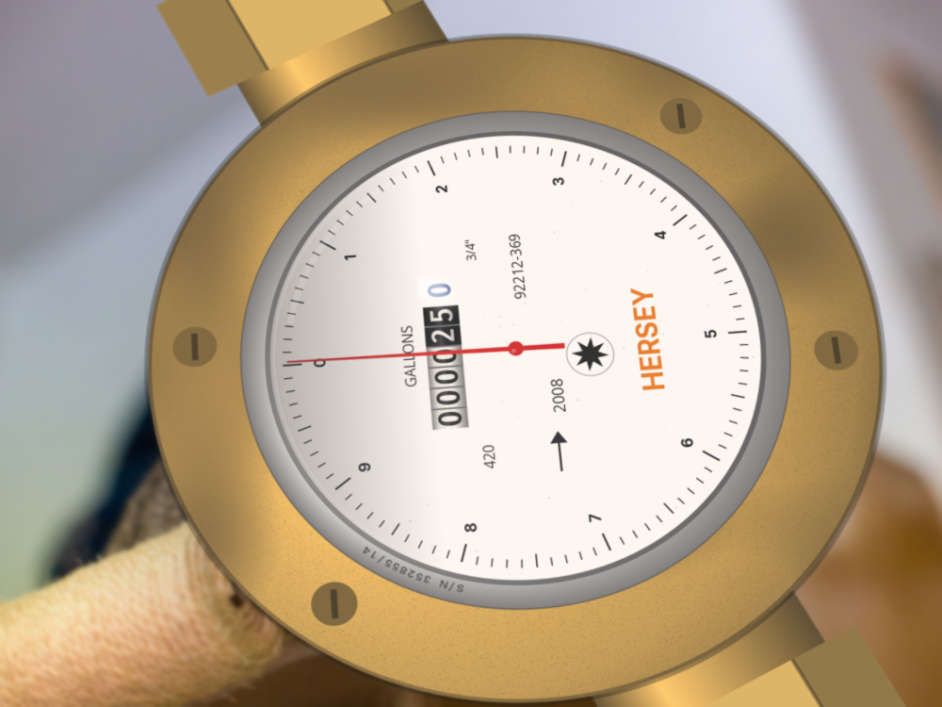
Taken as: gal 250.0
